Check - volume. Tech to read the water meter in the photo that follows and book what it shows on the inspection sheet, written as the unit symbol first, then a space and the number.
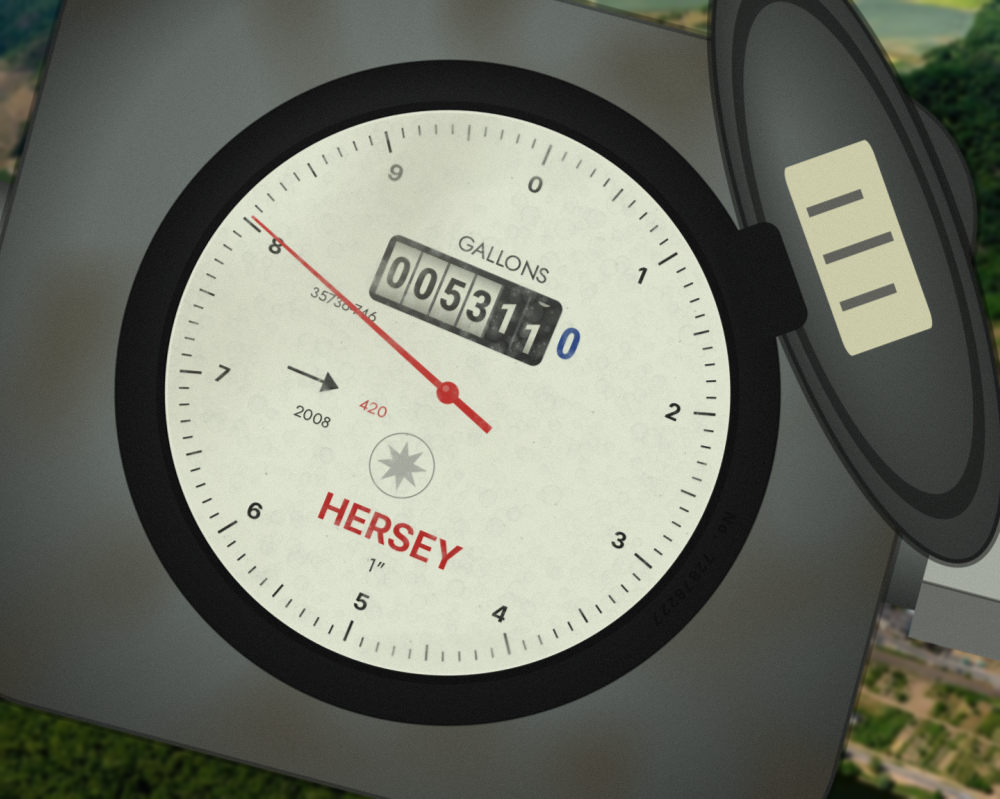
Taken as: gal 53108.0
